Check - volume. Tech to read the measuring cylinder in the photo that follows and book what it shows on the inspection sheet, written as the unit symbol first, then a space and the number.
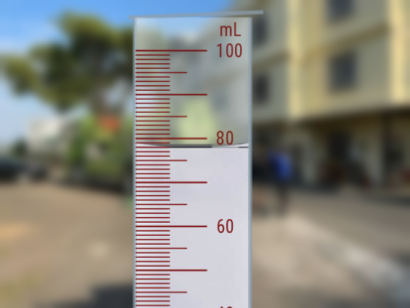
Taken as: mL 78
